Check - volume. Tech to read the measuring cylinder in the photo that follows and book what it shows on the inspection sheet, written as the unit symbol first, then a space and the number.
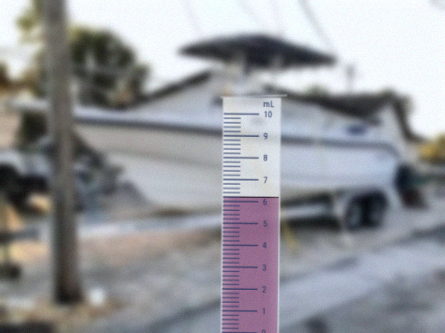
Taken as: mL 6.2
